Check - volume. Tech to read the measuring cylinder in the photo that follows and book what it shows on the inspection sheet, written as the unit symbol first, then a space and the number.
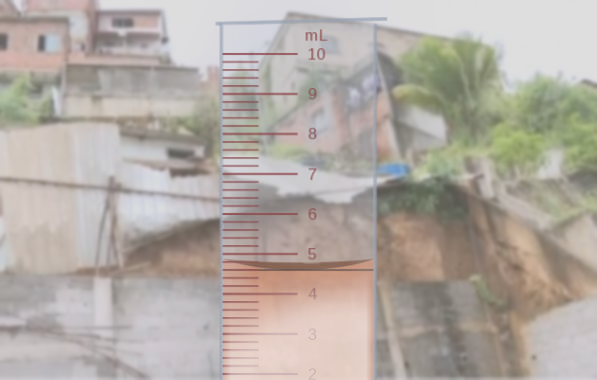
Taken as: mL 4.6
